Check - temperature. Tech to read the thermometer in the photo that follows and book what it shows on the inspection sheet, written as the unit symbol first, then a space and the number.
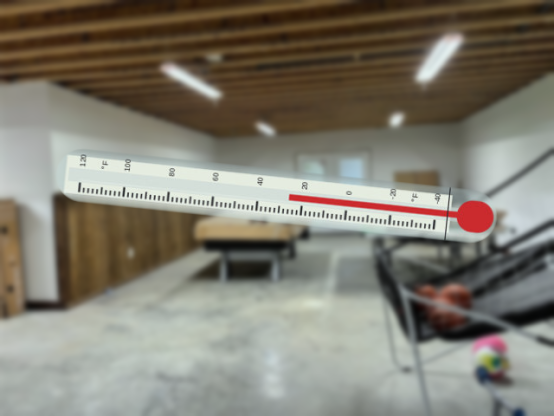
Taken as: °F 26
